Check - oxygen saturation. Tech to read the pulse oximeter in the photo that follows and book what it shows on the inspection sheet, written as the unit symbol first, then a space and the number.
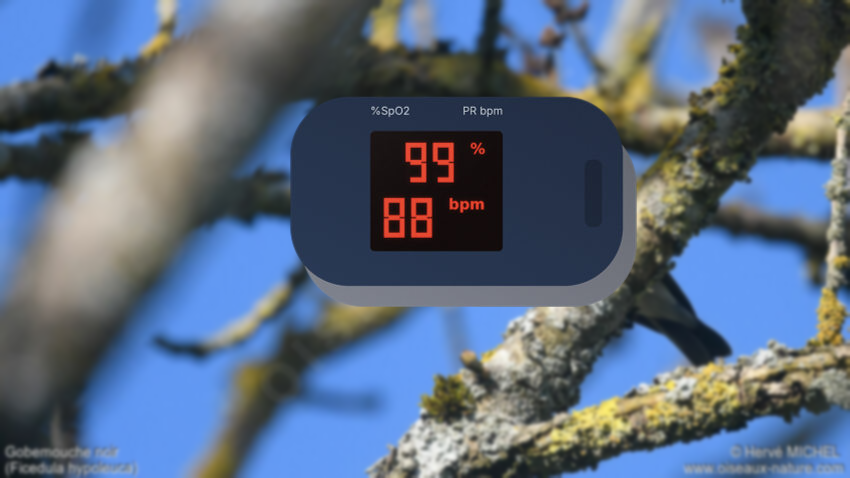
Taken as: % 99
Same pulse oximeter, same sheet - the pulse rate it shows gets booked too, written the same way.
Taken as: bpm 88
